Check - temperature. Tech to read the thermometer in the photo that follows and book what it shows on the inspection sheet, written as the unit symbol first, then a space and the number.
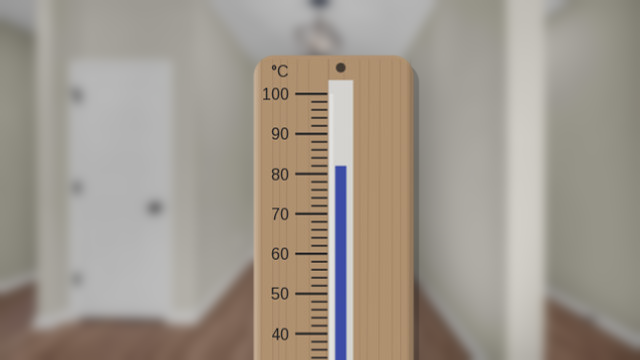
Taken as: °C 82
